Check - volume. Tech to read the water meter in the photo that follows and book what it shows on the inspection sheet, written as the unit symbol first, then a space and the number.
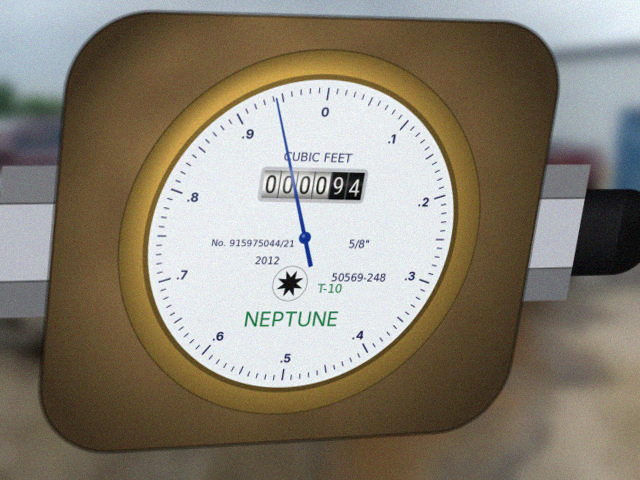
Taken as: ft³ 93.94
